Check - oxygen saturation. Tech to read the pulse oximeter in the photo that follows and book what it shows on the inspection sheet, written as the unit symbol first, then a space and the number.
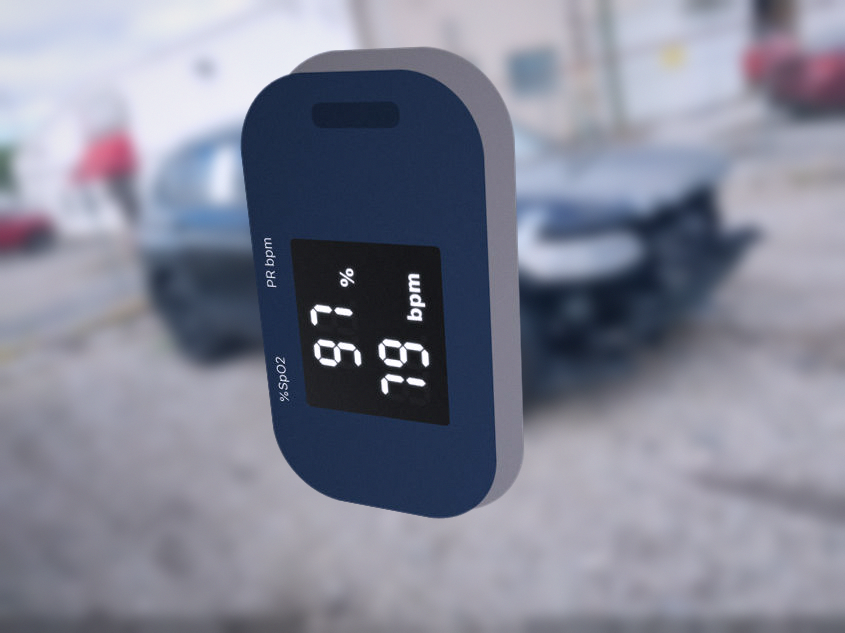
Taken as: % 97
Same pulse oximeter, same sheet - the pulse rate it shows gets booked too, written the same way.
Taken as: bpm 79
